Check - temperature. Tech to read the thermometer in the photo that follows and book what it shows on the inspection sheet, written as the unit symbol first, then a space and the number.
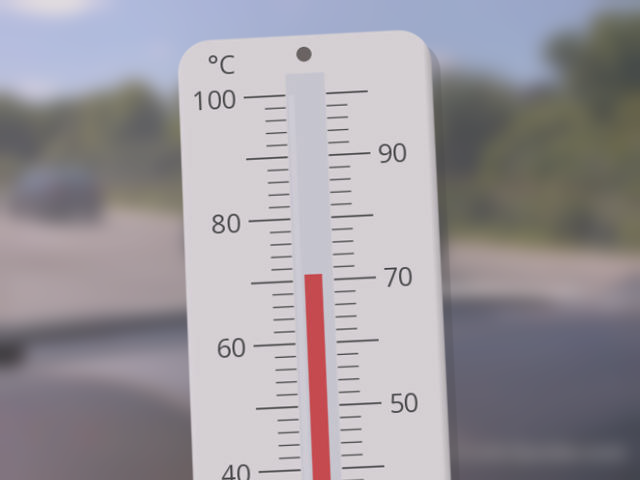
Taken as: °C 71
